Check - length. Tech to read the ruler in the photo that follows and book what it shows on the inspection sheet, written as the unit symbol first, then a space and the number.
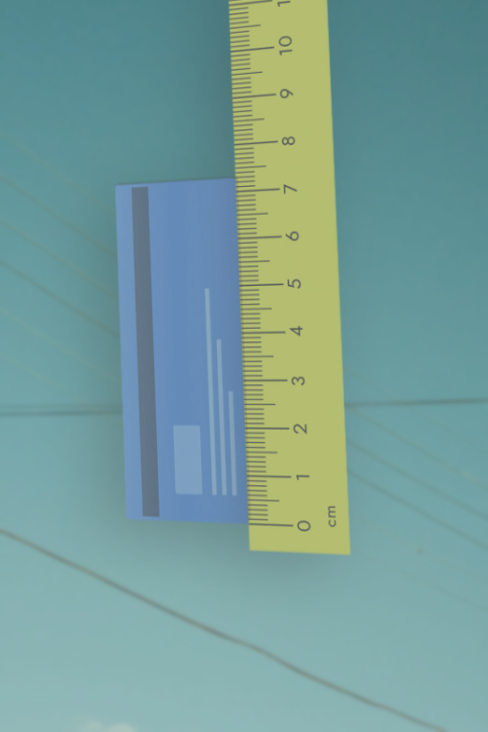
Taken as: cm 7.3
